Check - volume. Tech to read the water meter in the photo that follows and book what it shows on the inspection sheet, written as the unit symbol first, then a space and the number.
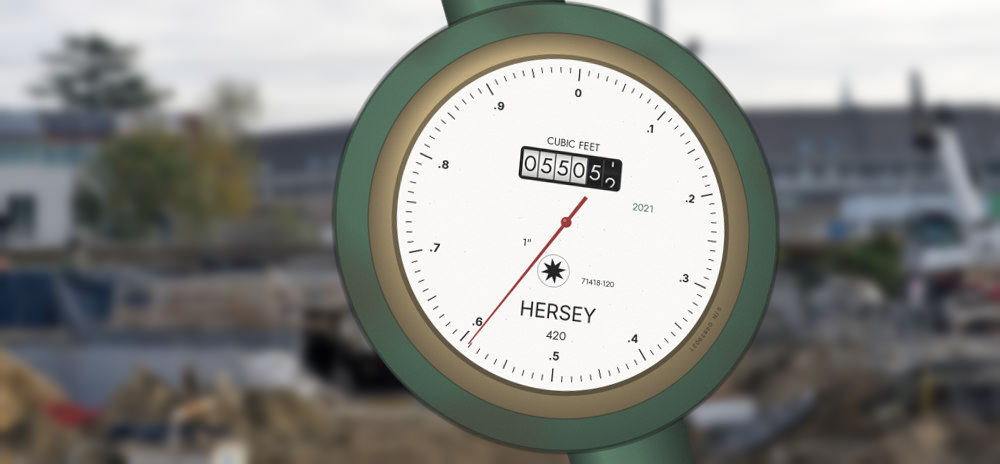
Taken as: ft³ 55051.59
